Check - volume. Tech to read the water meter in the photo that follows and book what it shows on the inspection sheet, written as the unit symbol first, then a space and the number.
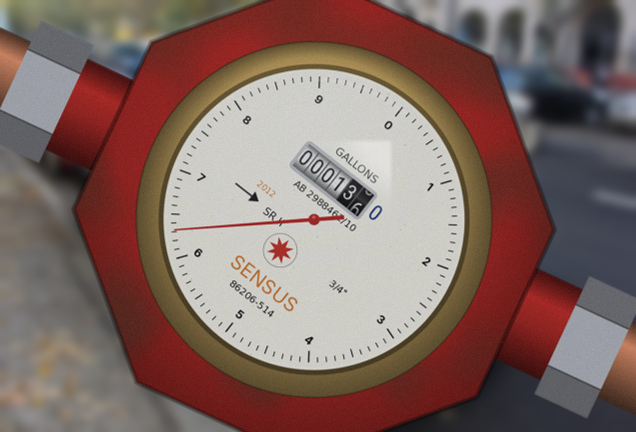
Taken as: gal 1356.3
